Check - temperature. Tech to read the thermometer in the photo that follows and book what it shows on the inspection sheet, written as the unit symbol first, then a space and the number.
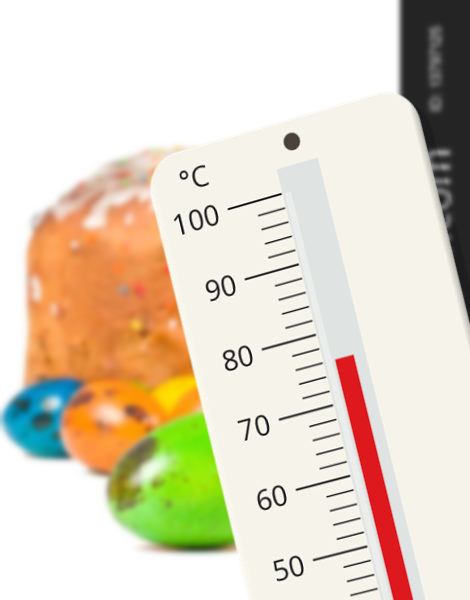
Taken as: °C 76
